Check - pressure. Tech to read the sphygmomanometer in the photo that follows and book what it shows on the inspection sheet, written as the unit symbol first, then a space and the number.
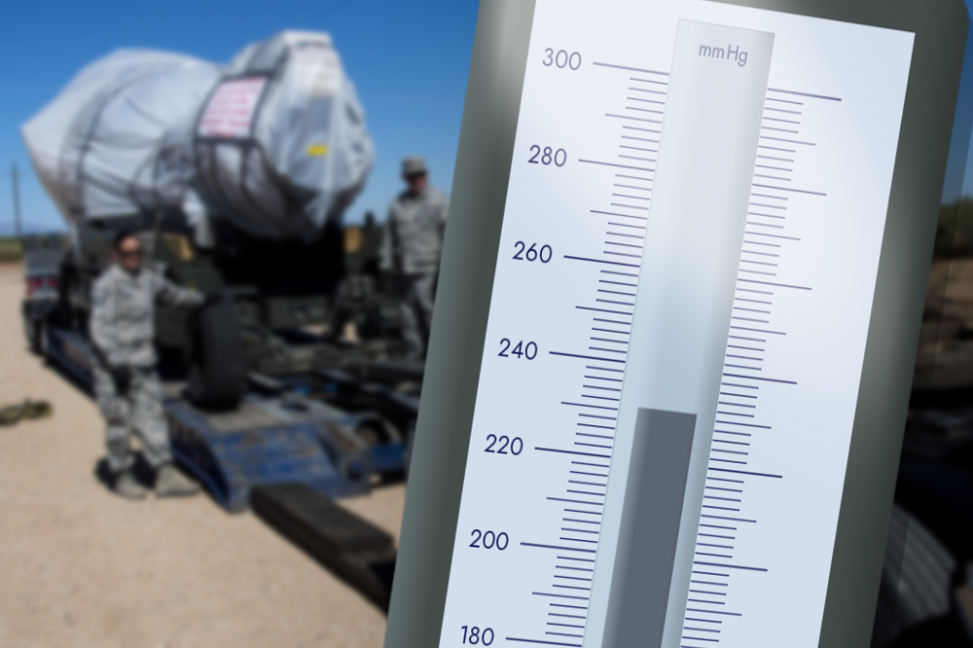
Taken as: mmHg 231
